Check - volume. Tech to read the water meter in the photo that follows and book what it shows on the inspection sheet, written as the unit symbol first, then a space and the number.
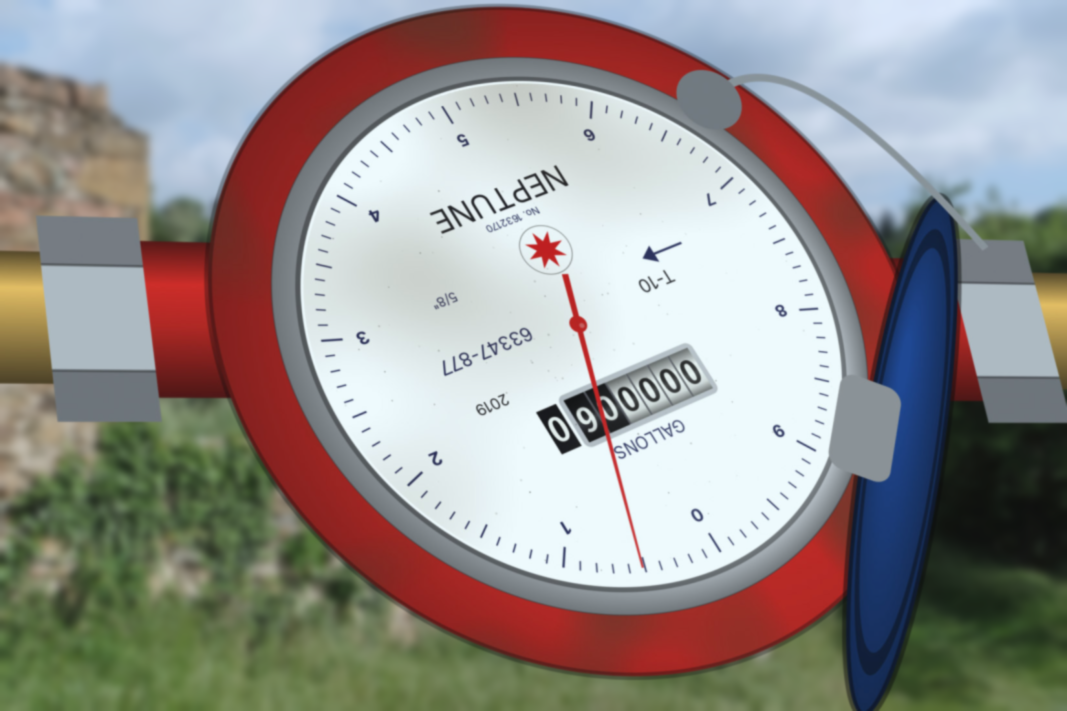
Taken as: gal 60.5
